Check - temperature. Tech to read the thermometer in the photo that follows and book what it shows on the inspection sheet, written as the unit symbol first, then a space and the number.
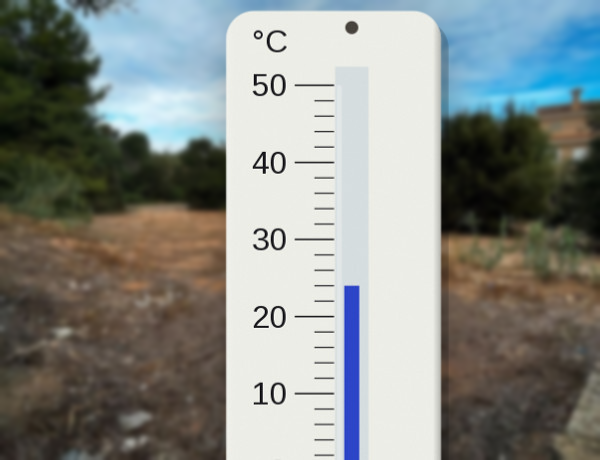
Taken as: °C 24
